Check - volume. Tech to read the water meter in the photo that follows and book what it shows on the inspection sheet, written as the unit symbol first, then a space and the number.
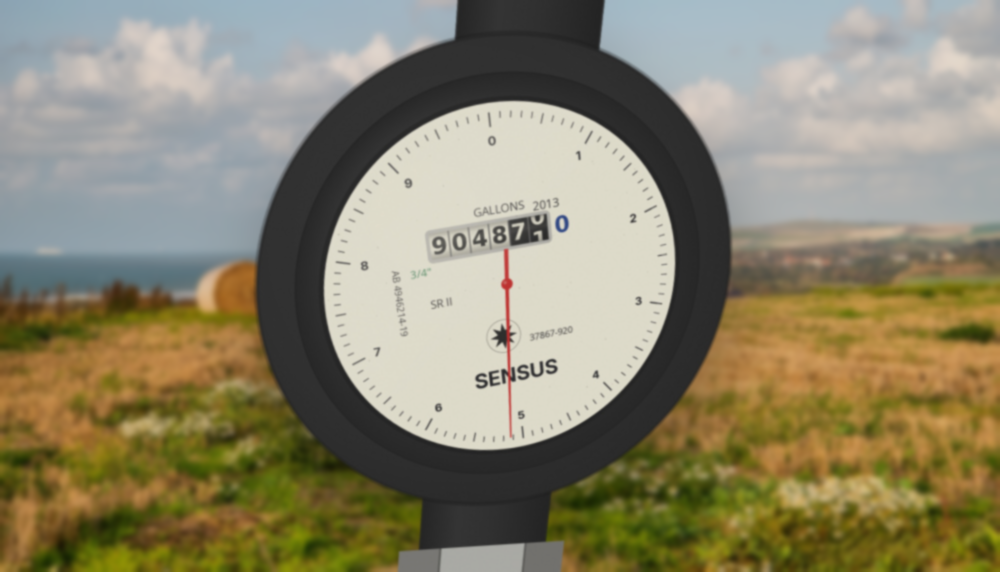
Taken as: gal 9048705.1
